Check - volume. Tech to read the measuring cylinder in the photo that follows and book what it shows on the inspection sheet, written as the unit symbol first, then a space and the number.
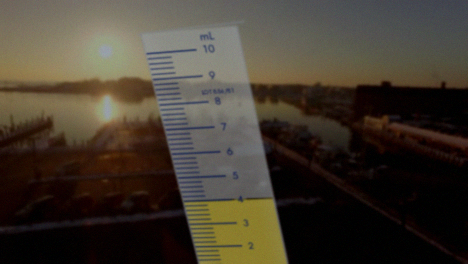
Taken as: mL 4
